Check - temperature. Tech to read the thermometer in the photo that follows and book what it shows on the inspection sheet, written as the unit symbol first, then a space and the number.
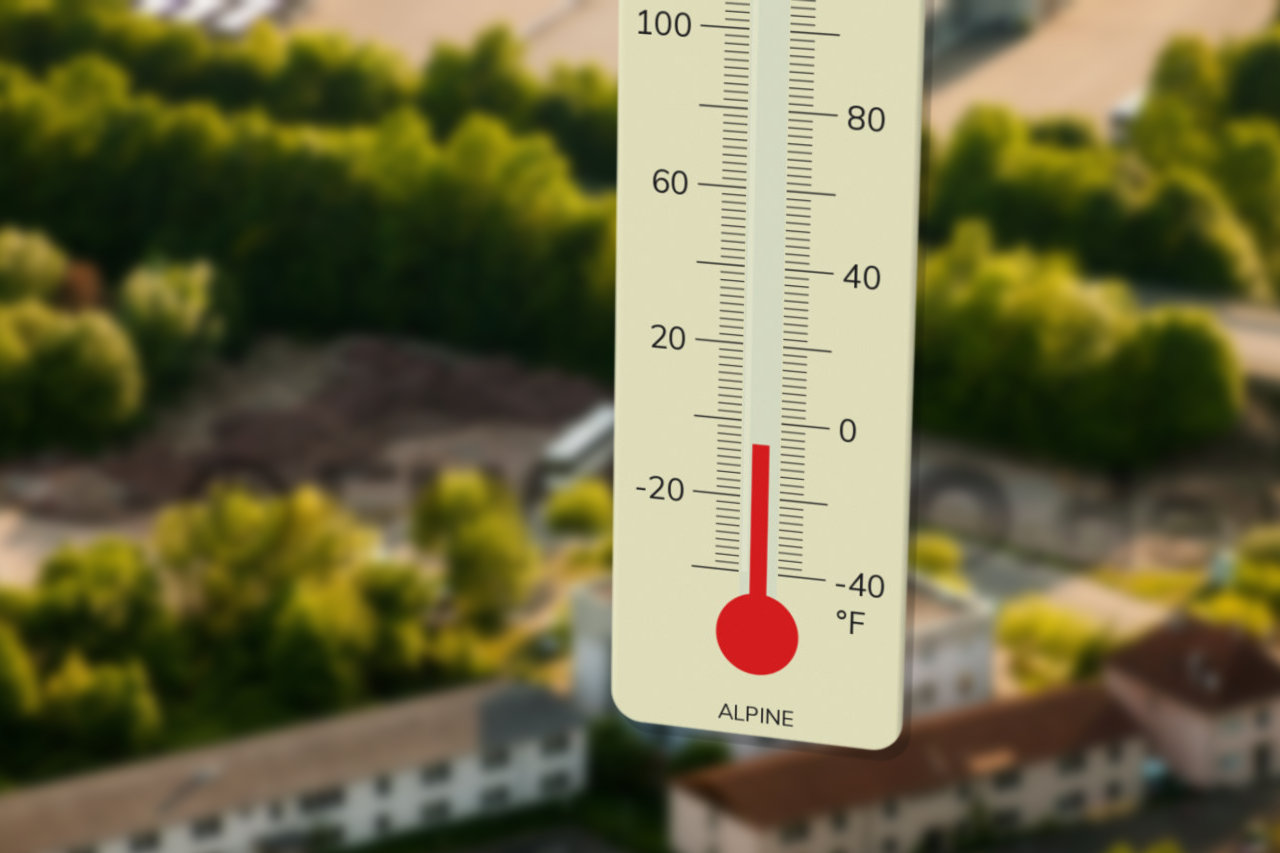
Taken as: °F -6
